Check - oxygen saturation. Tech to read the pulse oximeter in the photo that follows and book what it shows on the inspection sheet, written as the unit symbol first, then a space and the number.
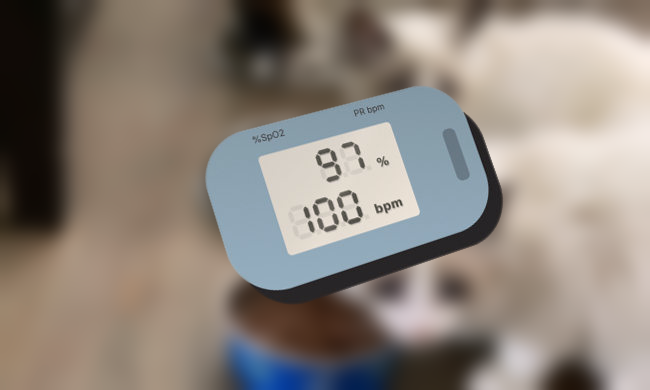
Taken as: % 97
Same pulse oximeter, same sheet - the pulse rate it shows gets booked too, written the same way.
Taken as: bpm 100
